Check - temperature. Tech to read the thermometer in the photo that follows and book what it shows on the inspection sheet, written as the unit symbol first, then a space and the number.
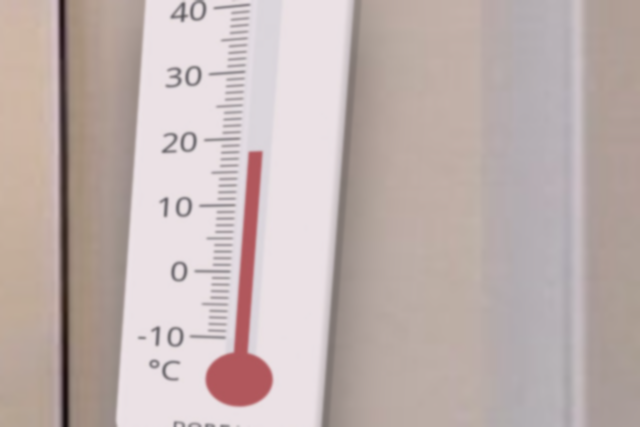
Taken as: °C 18
